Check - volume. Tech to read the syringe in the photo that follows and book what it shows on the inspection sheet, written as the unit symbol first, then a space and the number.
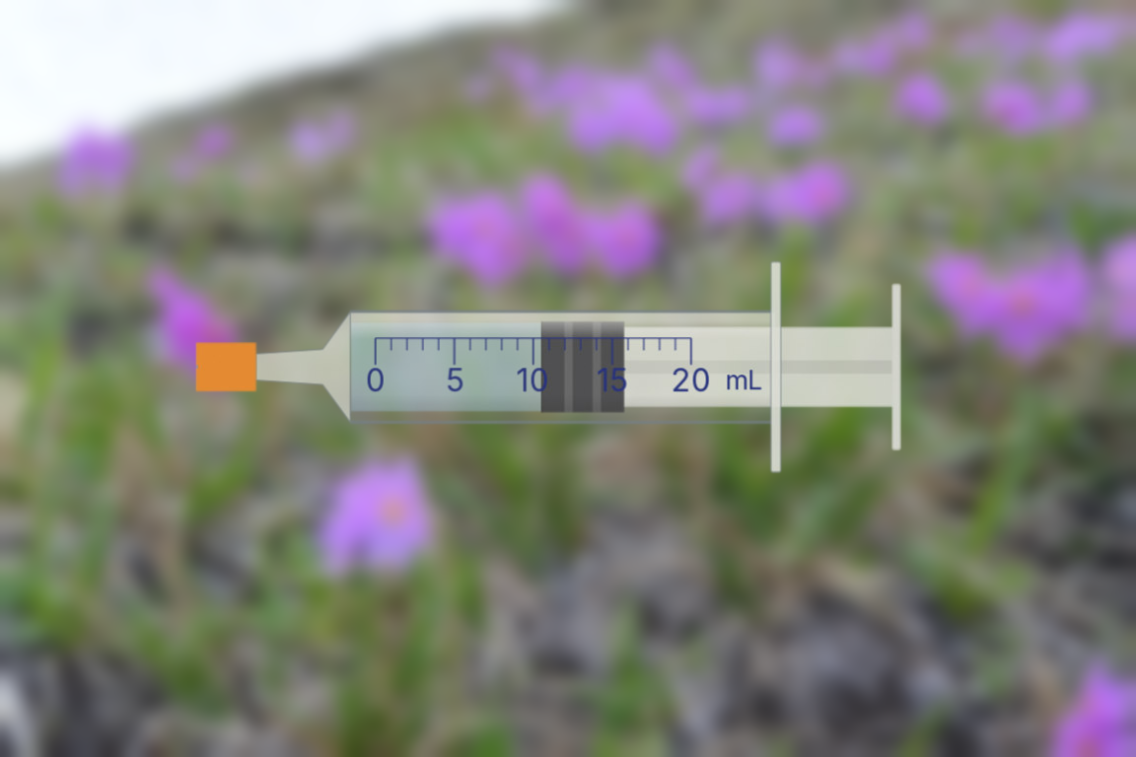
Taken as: mL 10.5
